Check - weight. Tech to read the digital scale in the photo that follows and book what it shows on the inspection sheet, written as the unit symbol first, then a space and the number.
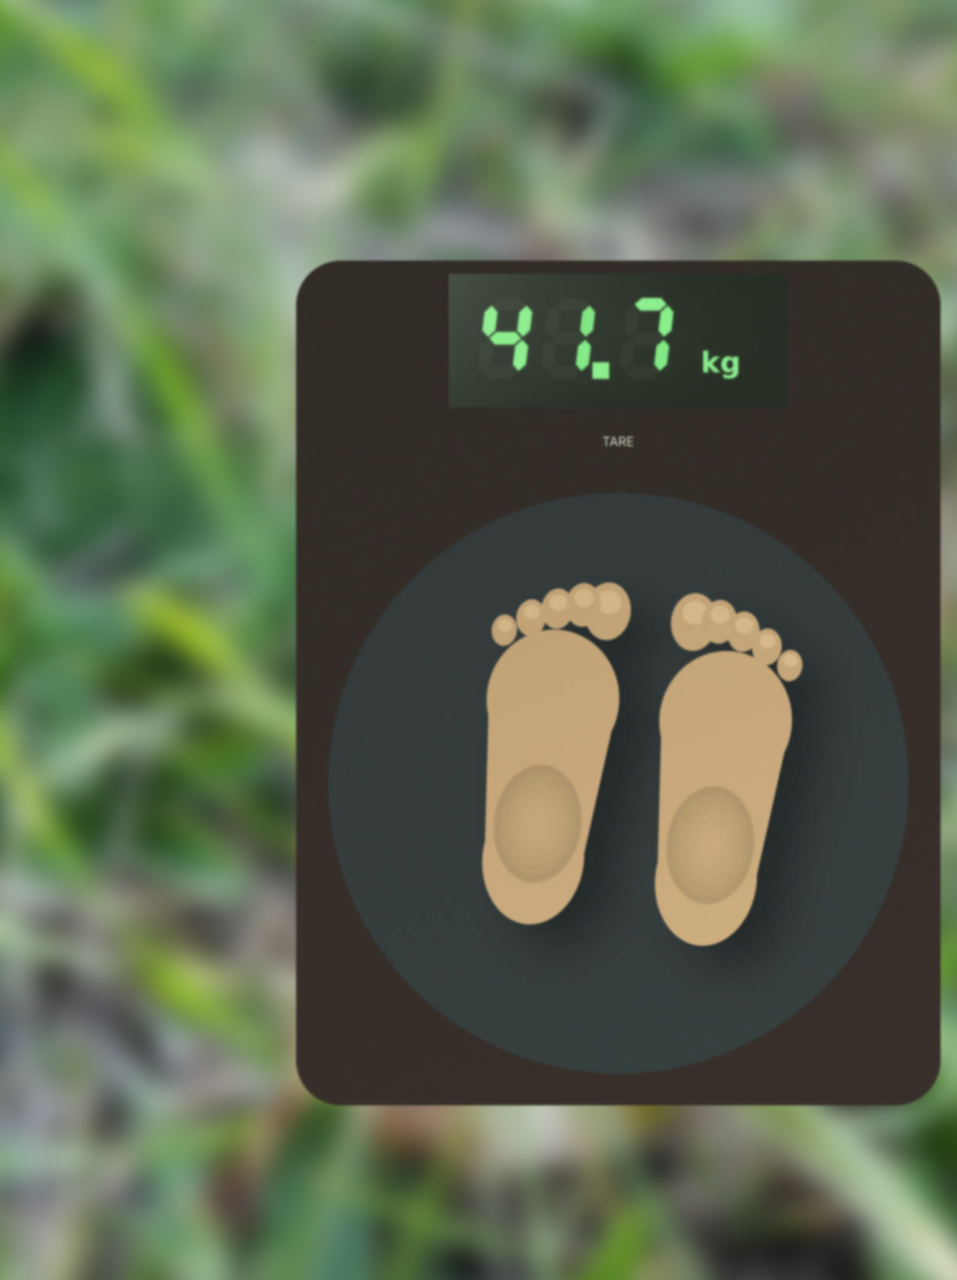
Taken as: kg 41.7
